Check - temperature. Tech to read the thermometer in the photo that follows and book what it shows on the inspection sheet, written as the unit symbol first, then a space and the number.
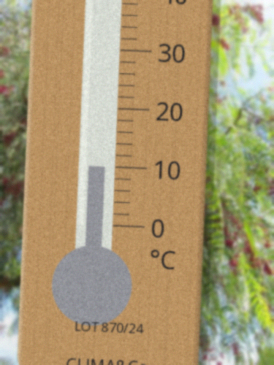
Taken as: °C 10
